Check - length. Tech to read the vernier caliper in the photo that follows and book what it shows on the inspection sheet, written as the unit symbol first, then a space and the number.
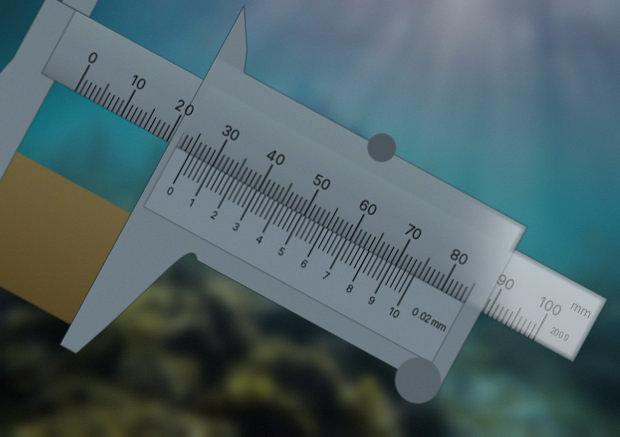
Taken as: mm 25.0
